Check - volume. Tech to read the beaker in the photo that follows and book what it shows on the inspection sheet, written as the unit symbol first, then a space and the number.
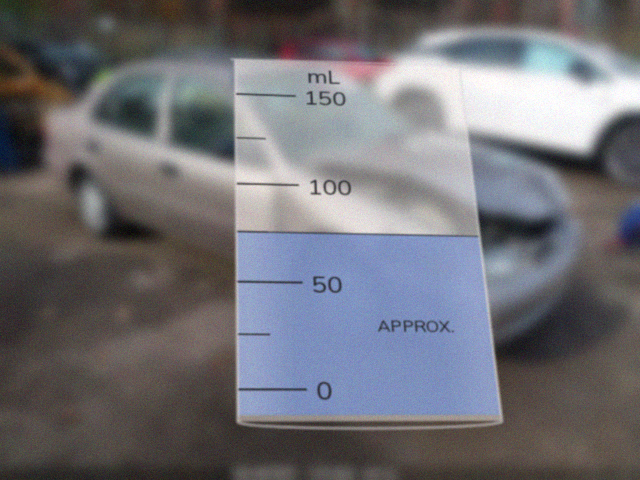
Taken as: mL 75
